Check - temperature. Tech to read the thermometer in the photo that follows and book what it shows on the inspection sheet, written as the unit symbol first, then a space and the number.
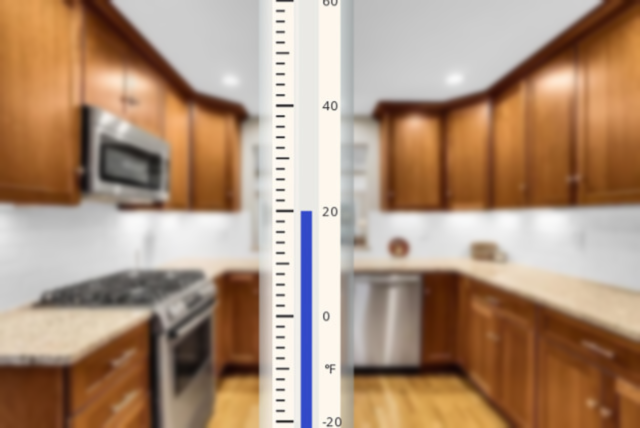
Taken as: °F 20
